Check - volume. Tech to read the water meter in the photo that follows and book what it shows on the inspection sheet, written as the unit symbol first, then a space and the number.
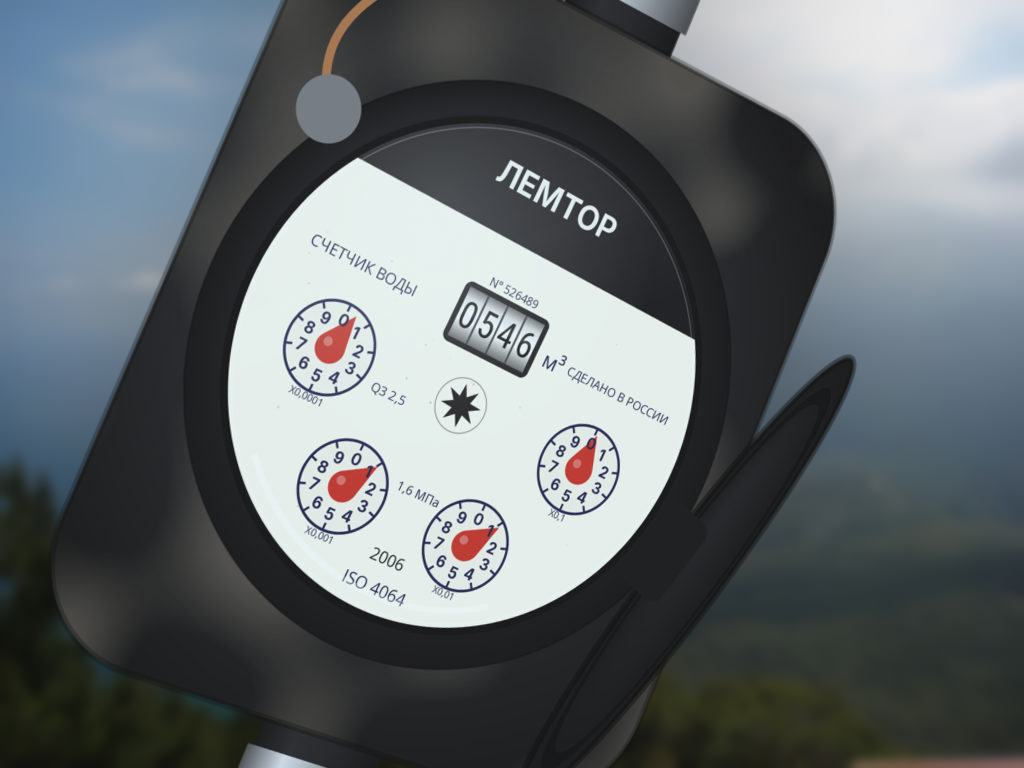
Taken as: m³ 546.0110
